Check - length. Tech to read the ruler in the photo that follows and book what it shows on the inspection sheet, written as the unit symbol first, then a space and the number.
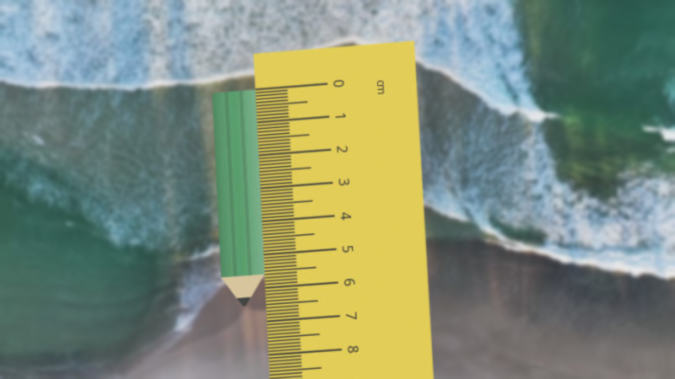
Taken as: cm 6.5
